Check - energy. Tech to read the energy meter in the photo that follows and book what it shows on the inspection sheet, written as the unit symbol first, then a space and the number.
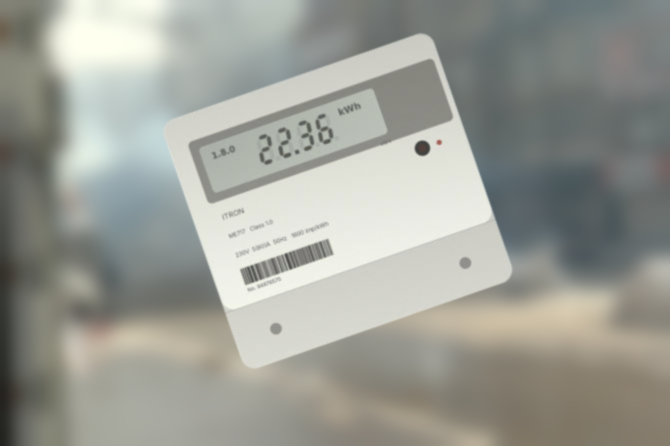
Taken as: kWh 22.36
